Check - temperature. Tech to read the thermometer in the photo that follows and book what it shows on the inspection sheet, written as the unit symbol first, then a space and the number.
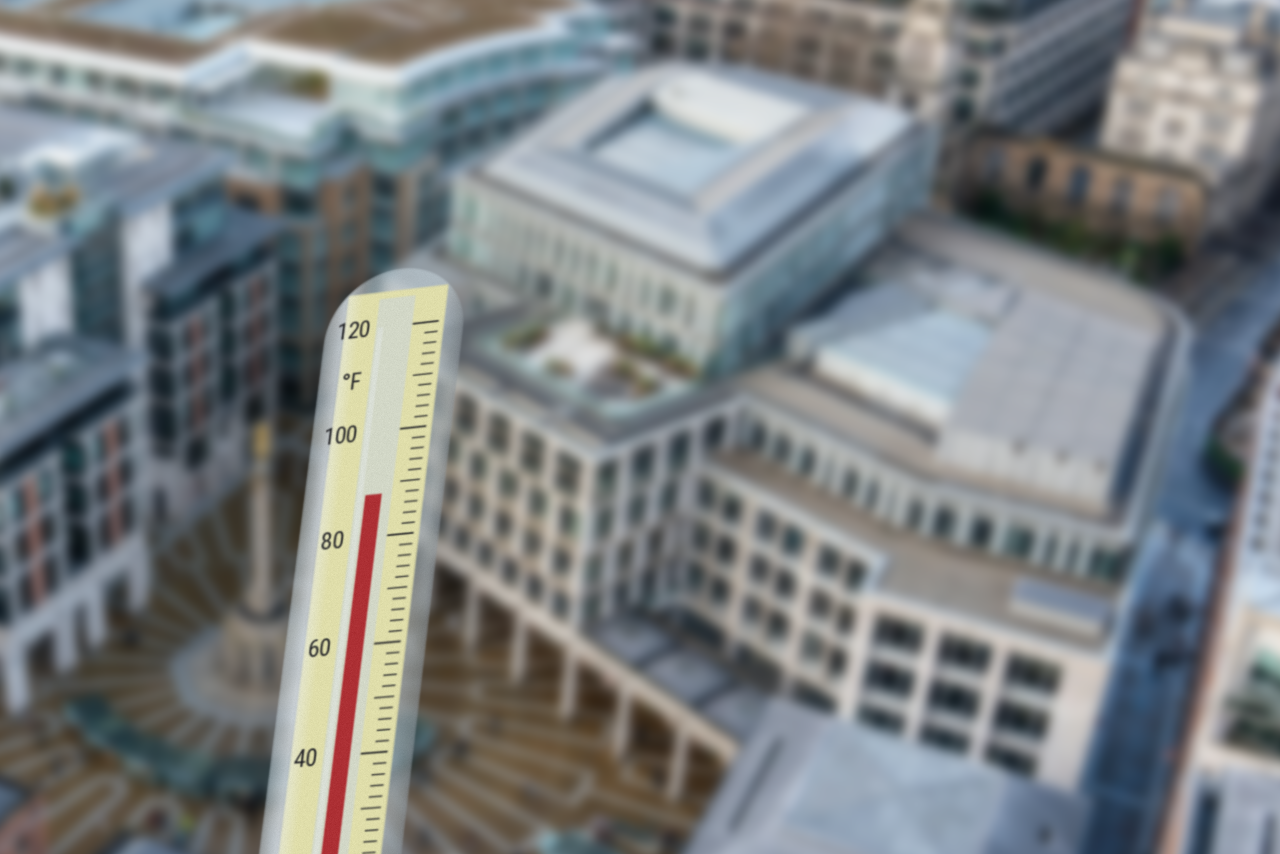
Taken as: °F 88
